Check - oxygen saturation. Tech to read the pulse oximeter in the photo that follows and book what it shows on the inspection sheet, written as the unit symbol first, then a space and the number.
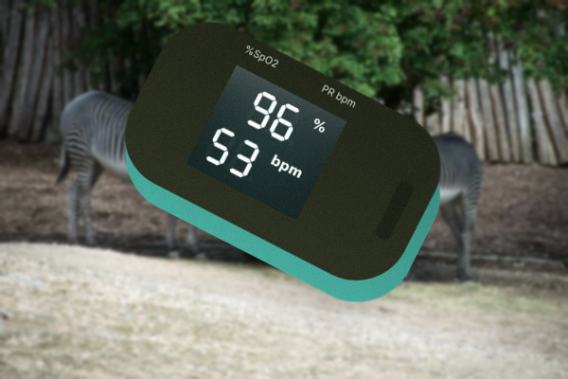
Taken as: % 96
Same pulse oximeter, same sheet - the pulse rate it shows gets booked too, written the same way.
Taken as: bpm 53
